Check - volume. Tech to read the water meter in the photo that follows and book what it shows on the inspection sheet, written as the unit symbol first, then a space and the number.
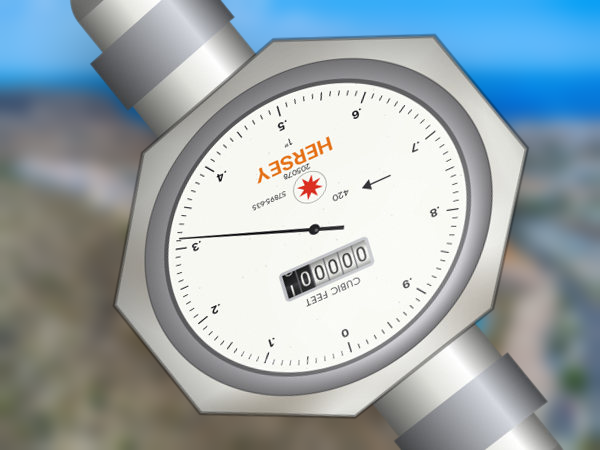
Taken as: ft³ 1.31
